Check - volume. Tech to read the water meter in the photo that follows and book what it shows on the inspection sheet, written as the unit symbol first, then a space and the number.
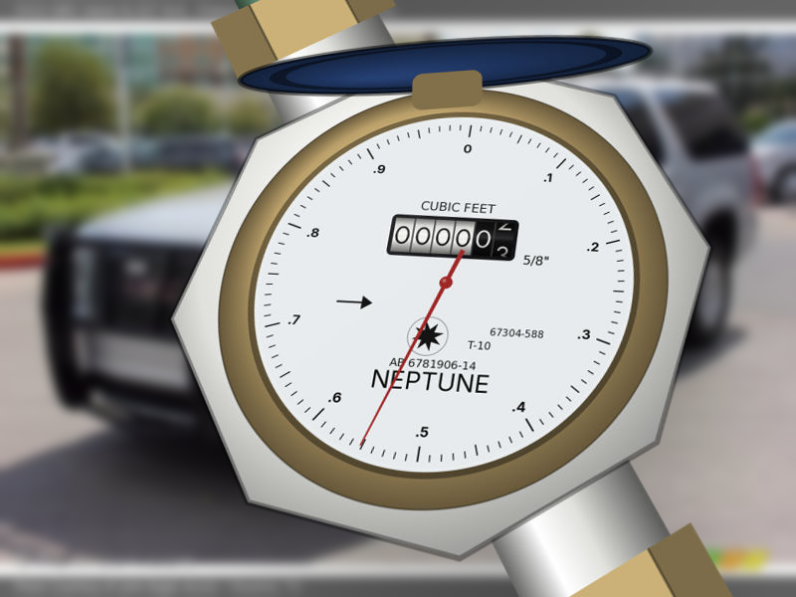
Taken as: ft³ 2.55
